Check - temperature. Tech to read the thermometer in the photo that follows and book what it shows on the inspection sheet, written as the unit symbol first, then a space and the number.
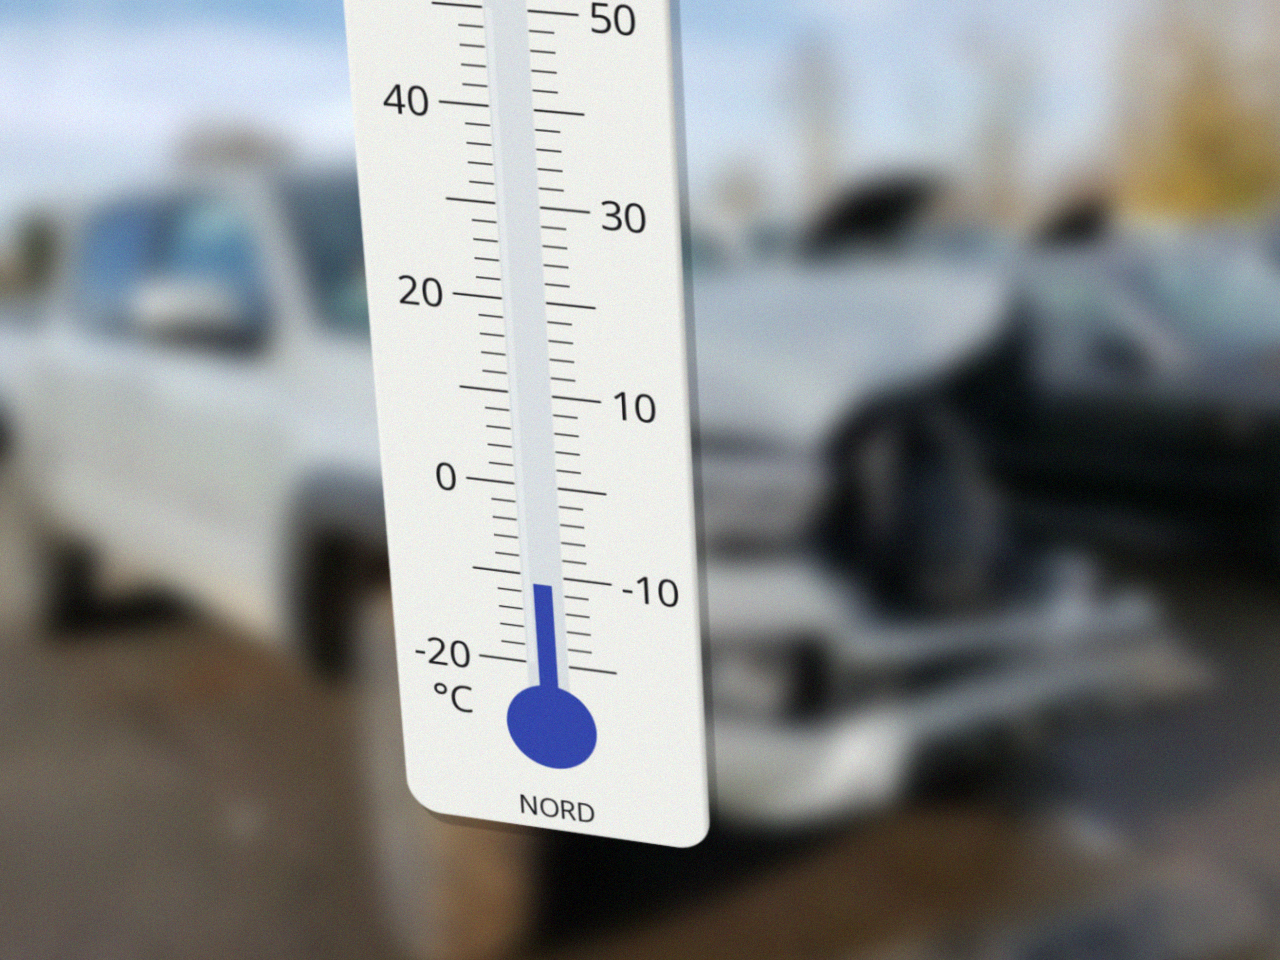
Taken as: °C -11
